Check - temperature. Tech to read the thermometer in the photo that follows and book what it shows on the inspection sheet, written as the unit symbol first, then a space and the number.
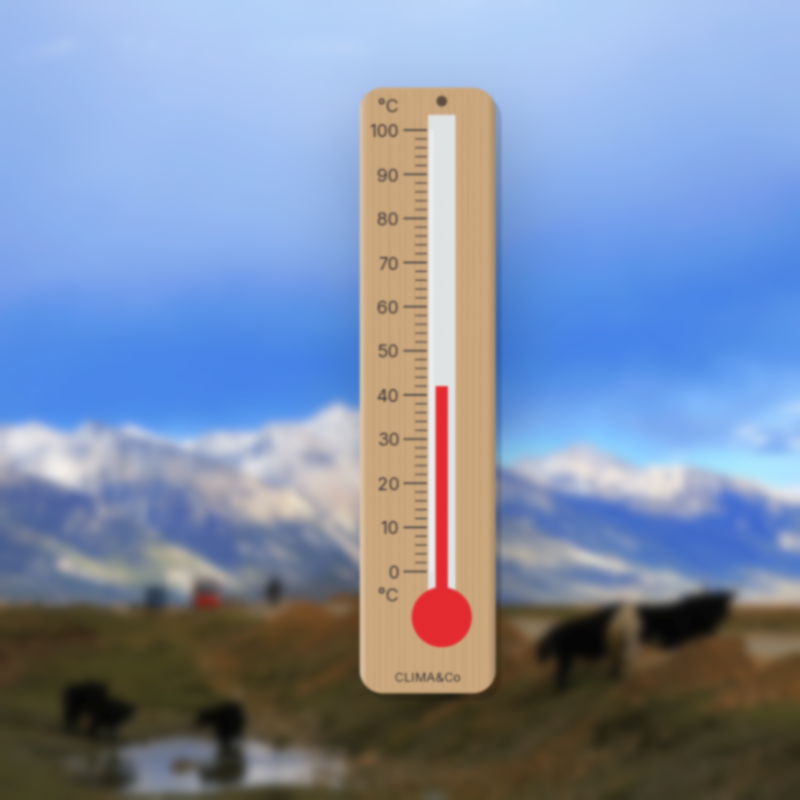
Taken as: °C 42
